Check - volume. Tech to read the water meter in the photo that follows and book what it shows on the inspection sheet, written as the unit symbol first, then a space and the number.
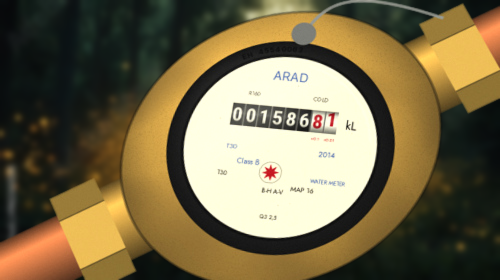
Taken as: kL 1586.81
